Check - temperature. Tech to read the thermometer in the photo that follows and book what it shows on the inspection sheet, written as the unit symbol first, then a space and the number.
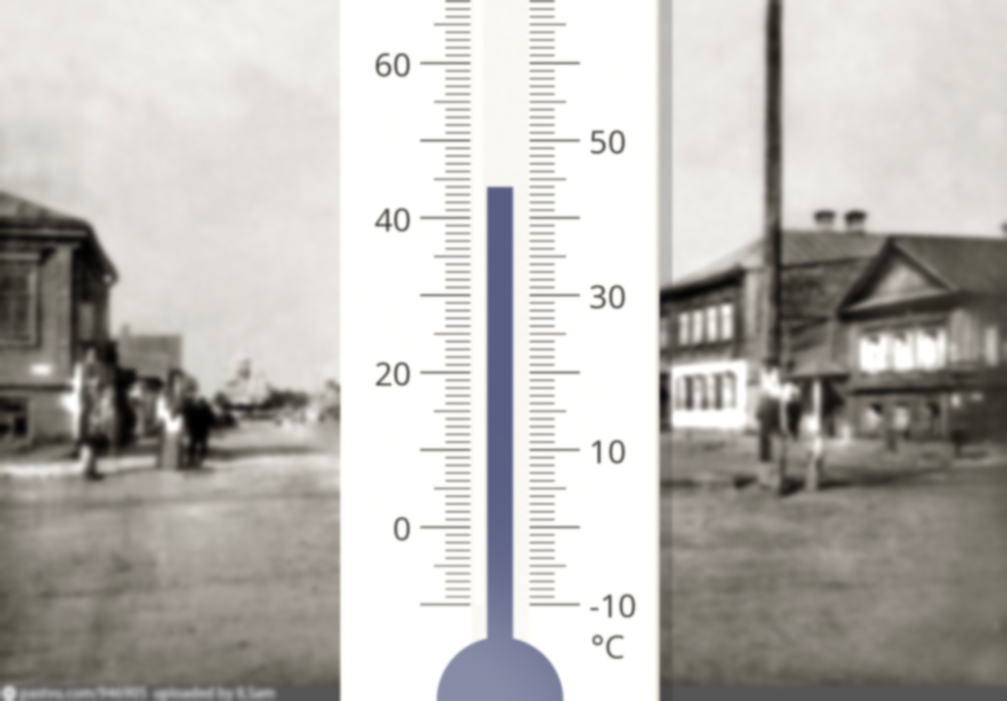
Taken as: °C 44
